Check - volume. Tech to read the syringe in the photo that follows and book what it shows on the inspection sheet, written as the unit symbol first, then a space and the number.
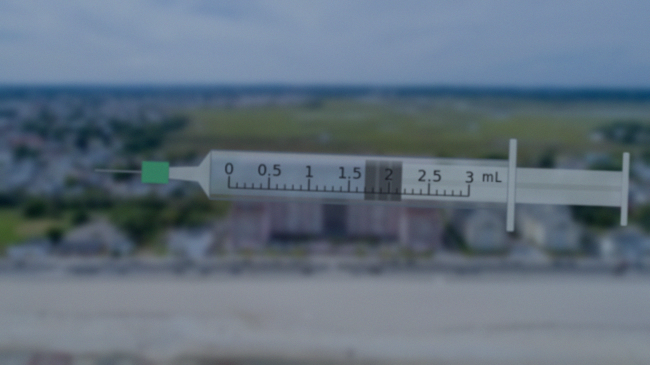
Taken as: mL 1.7
